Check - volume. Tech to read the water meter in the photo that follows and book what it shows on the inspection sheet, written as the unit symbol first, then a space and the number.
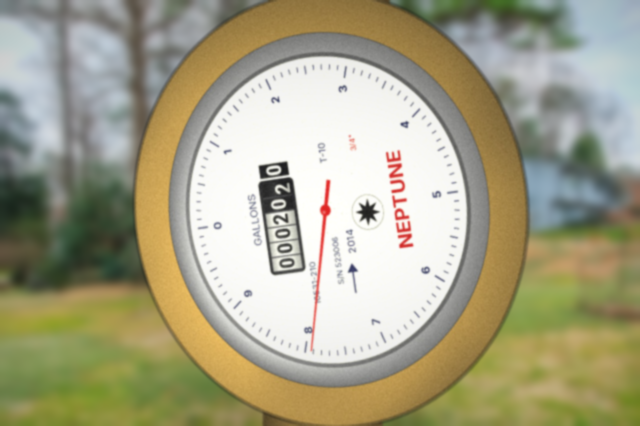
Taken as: gal 2017.9
